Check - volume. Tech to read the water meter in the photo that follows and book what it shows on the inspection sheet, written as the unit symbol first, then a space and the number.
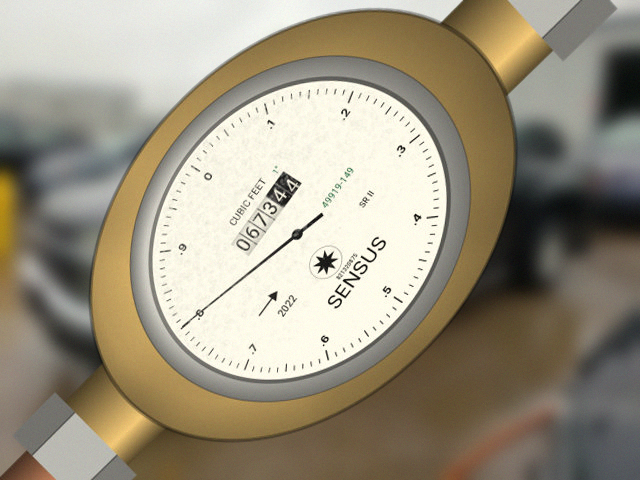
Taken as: ft³ 67343.80
